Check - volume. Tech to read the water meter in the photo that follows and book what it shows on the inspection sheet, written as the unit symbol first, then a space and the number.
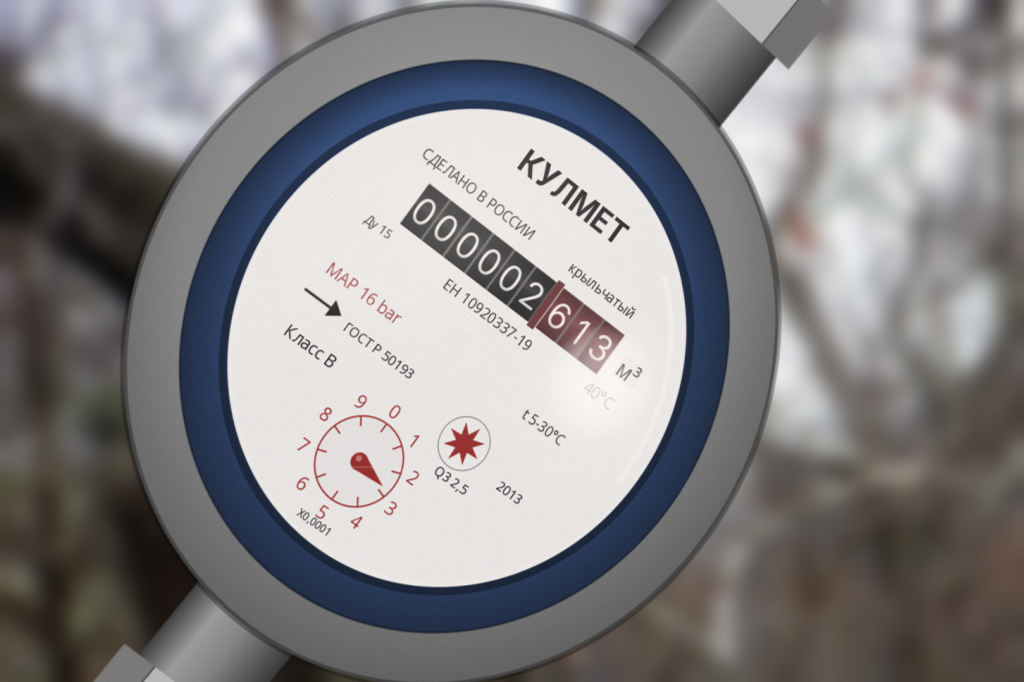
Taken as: m³ 2.6132
